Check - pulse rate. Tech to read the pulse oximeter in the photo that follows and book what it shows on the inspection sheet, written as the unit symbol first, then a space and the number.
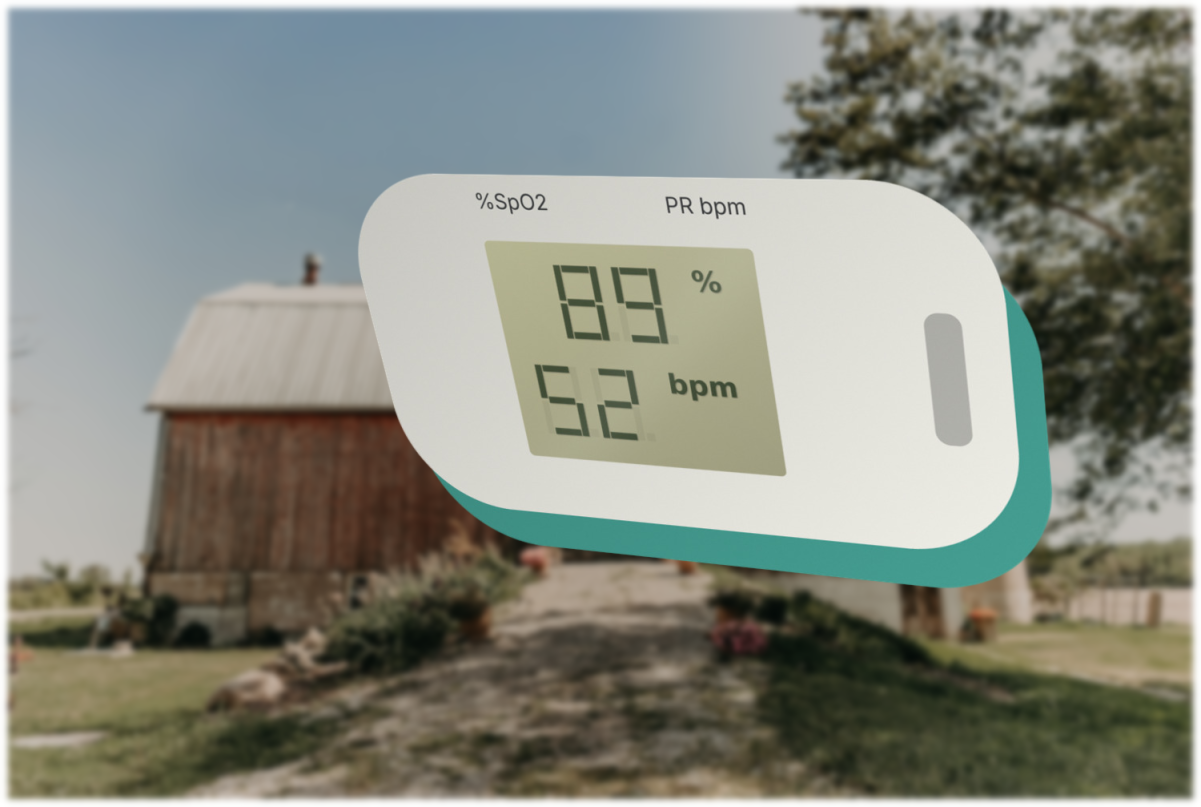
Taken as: bpm 52
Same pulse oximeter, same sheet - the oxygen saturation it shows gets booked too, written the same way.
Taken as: % 89
